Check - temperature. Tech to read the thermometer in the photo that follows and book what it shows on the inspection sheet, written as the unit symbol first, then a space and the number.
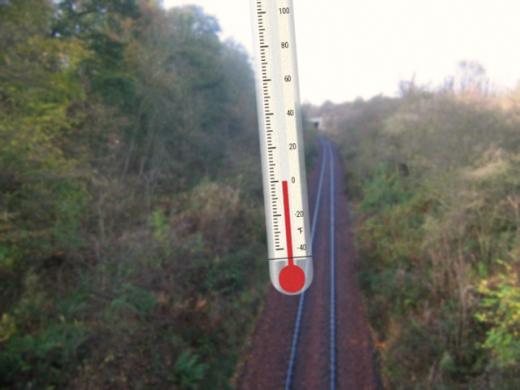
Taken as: °F 0
